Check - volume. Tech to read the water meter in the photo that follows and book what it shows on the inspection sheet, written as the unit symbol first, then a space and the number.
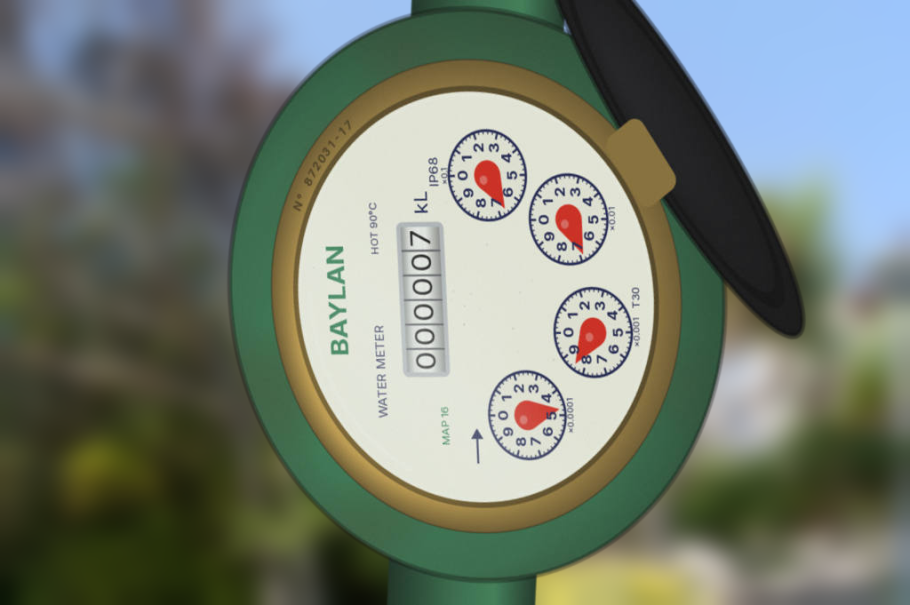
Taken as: kL 7.6684
